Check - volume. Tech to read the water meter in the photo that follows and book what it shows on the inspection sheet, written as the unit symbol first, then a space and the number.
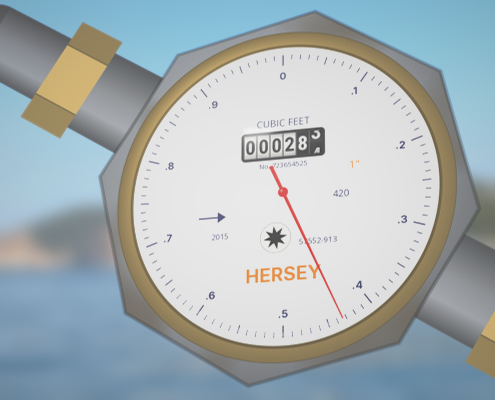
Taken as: ft³ 283.43
